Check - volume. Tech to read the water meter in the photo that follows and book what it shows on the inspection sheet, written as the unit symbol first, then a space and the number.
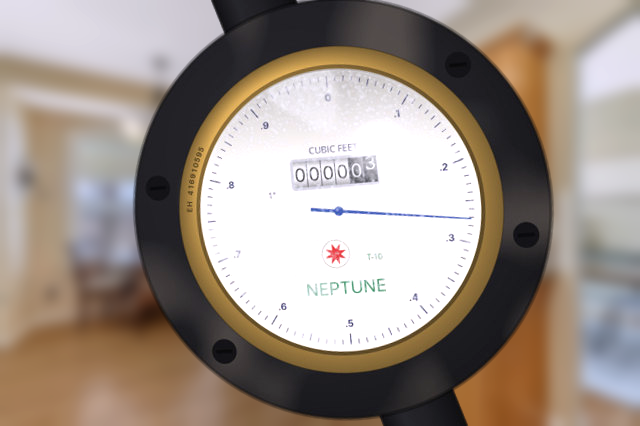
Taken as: ft³ 3.27
